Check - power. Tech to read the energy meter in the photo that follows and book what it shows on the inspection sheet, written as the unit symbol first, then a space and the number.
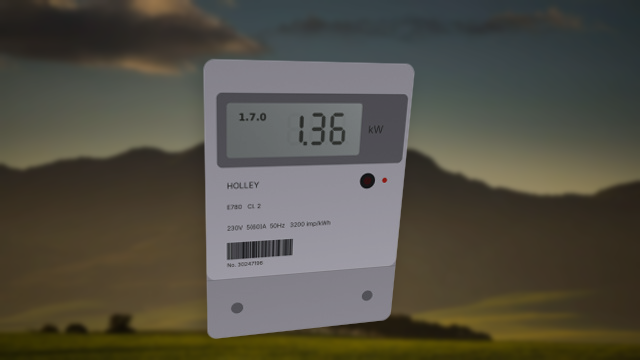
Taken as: kW 1.36
